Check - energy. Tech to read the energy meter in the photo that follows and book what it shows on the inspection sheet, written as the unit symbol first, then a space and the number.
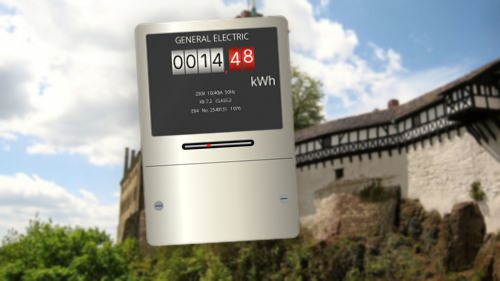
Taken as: kWh 14.48
